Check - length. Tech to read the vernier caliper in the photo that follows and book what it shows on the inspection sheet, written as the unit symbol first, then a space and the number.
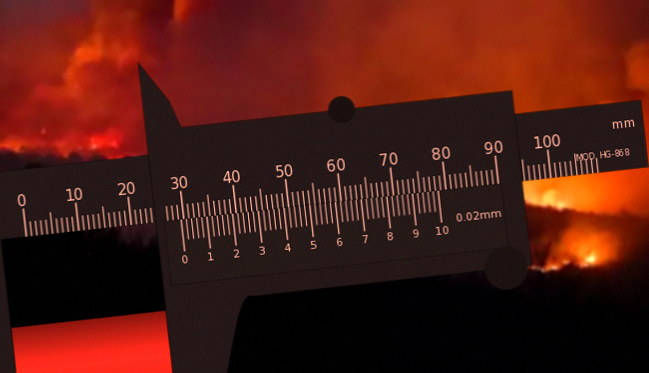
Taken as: mm 29.5
